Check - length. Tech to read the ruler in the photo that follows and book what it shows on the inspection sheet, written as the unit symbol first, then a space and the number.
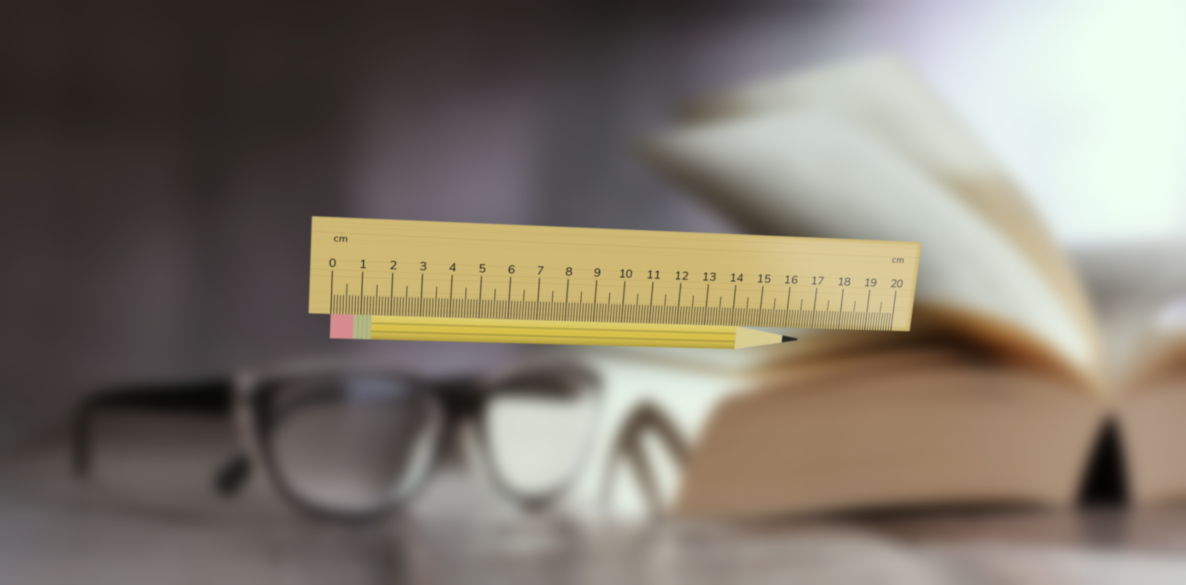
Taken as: cm 16.5
